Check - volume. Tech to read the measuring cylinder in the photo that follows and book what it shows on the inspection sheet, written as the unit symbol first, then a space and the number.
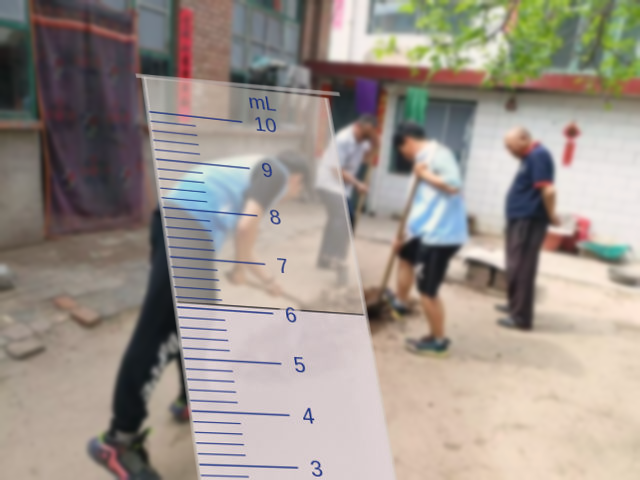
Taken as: mL 6.1
